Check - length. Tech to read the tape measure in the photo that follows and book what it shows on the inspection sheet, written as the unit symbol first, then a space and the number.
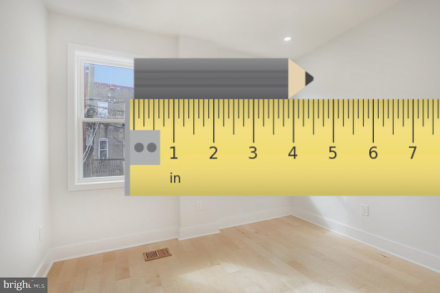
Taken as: in 4.5
